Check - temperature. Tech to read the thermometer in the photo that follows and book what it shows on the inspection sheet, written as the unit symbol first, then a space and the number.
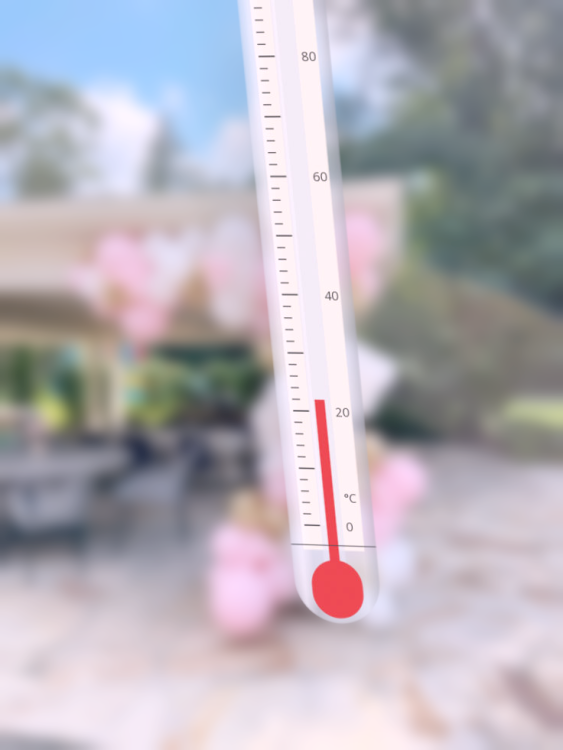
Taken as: °C 22
